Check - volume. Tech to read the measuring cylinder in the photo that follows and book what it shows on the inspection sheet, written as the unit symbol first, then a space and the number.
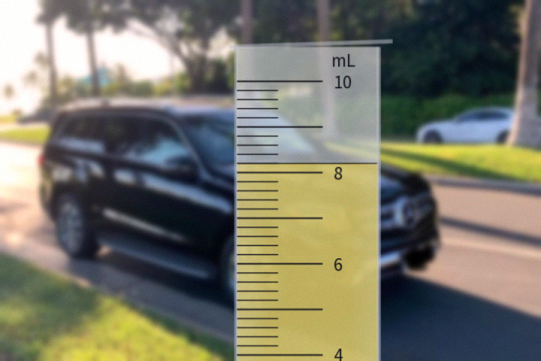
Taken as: mL 8.2
